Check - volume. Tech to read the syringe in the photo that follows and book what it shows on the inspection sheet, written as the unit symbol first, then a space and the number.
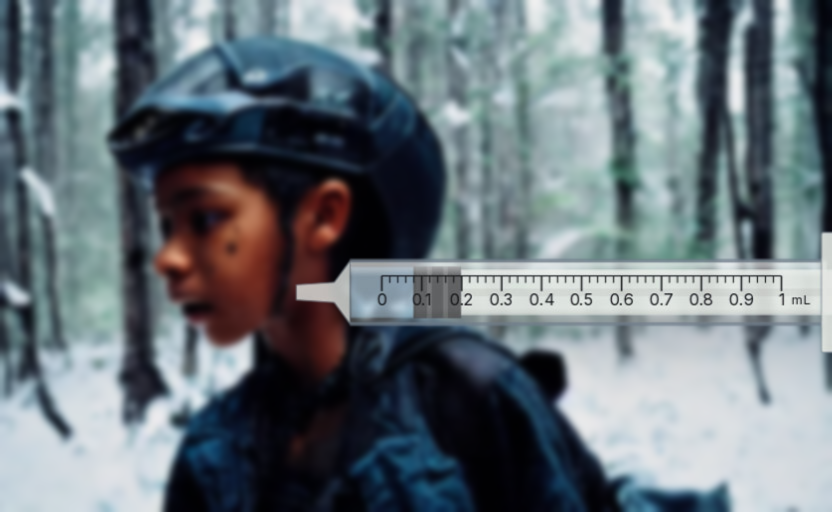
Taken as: mL 0.08
